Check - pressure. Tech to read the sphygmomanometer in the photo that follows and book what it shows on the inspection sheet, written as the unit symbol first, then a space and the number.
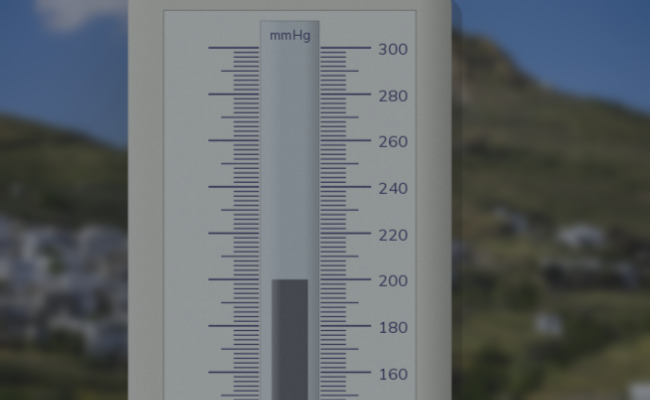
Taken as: mmHg 200
